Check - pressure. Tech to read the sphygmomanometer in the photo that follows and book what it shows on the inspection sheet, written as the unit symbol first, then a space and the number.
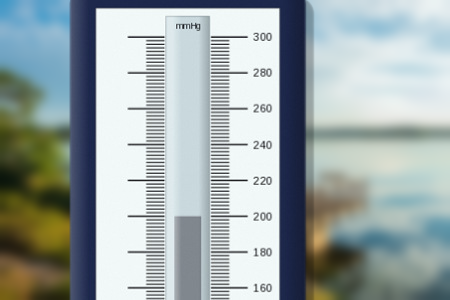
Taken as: mmHg 200
